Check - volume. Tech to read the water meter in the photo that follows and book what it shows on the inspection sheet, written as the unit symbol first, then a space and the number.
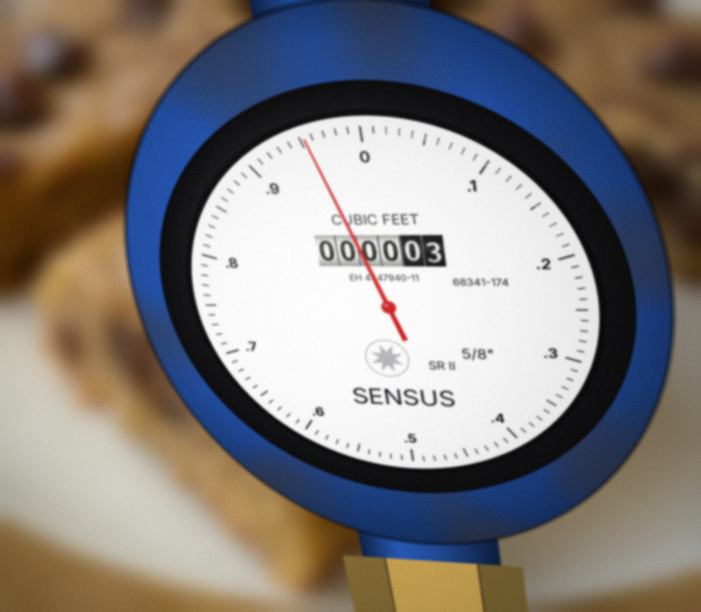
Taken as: ft³ 2.95
